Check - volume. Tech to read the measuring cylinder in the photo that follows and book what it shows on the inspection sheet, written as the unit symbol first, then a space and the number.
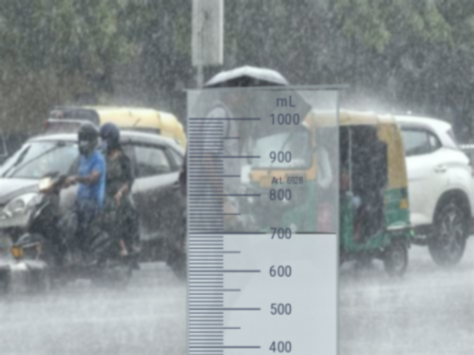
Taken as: mL 700
